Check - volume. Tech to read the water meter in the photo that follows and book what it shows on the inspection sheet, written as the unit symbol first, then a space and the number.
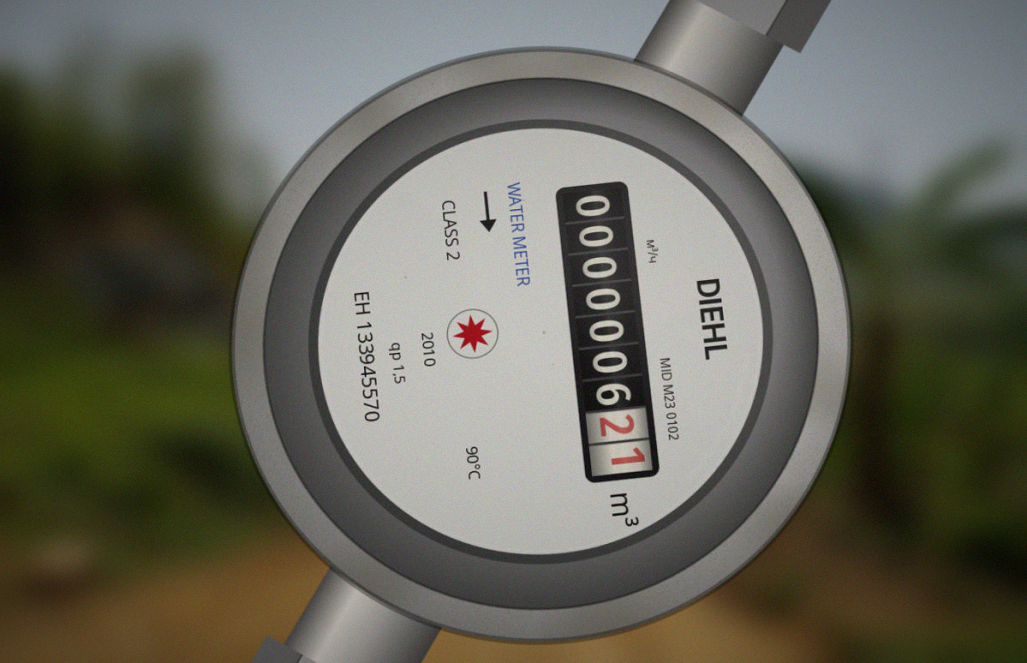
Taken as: m³ 6.21
